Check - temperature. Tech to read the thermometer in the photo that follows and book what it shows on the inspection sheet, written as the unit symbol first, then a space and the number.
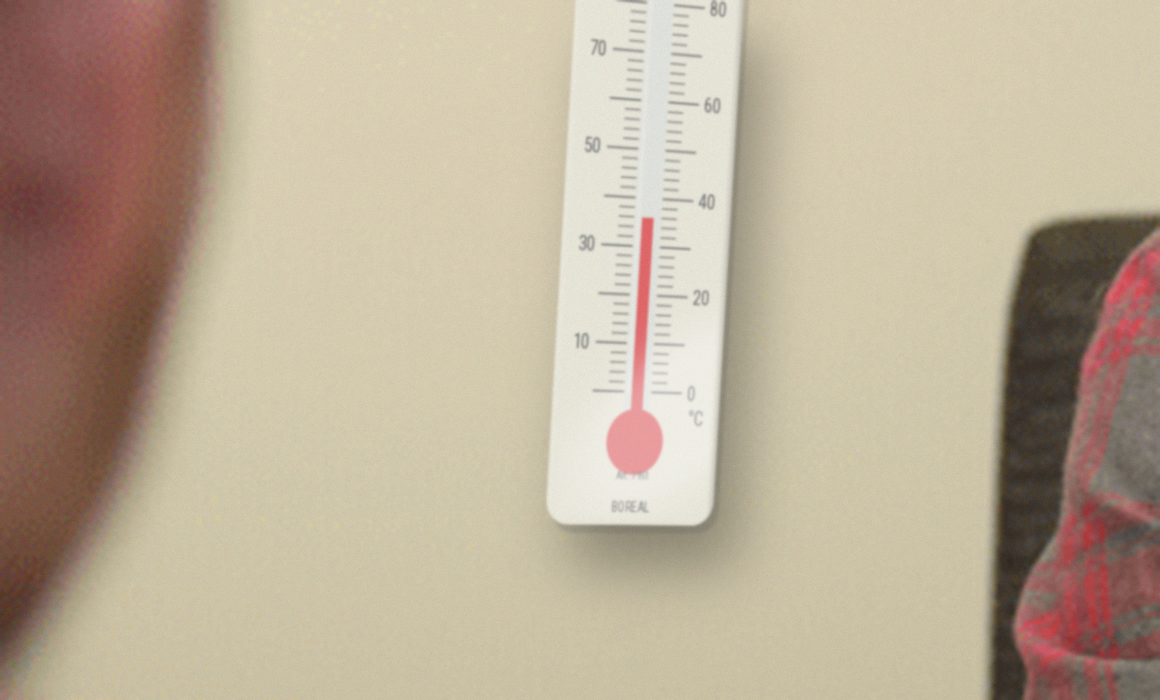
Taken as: °C 36
